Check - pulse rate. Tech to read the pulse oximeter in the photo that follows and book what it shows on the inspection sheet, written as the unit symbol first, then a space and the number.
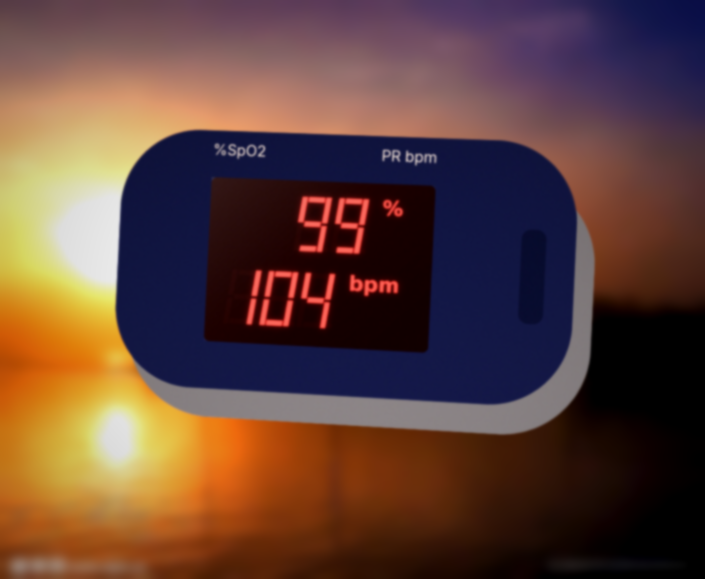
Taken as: bpm 104
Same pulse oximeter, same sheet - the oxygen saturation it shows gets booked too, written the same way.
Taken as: % 99
